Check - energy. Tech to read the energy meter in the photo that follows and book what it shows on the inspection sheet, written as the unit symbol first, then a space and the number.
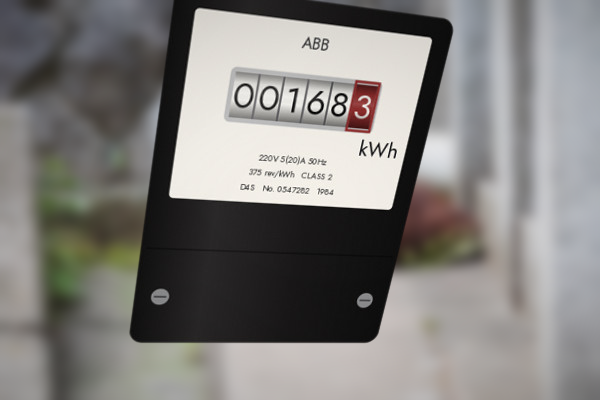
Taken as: kWh 168.3
